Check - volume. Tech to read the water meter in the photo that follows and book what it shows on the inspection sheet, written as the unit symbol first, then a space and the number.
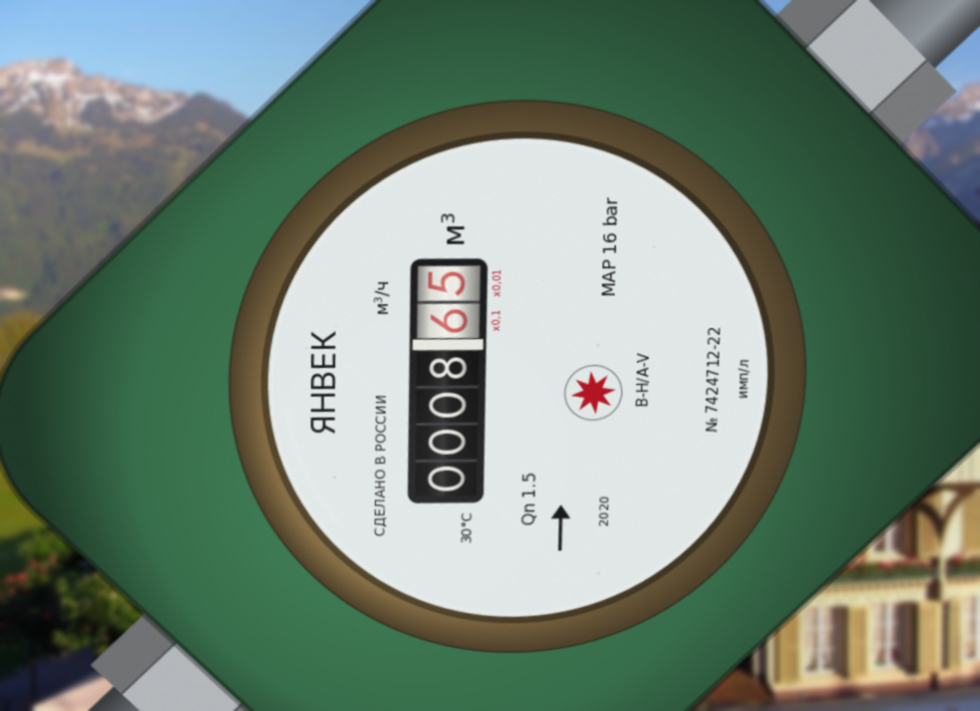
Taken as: m³ 8.65
